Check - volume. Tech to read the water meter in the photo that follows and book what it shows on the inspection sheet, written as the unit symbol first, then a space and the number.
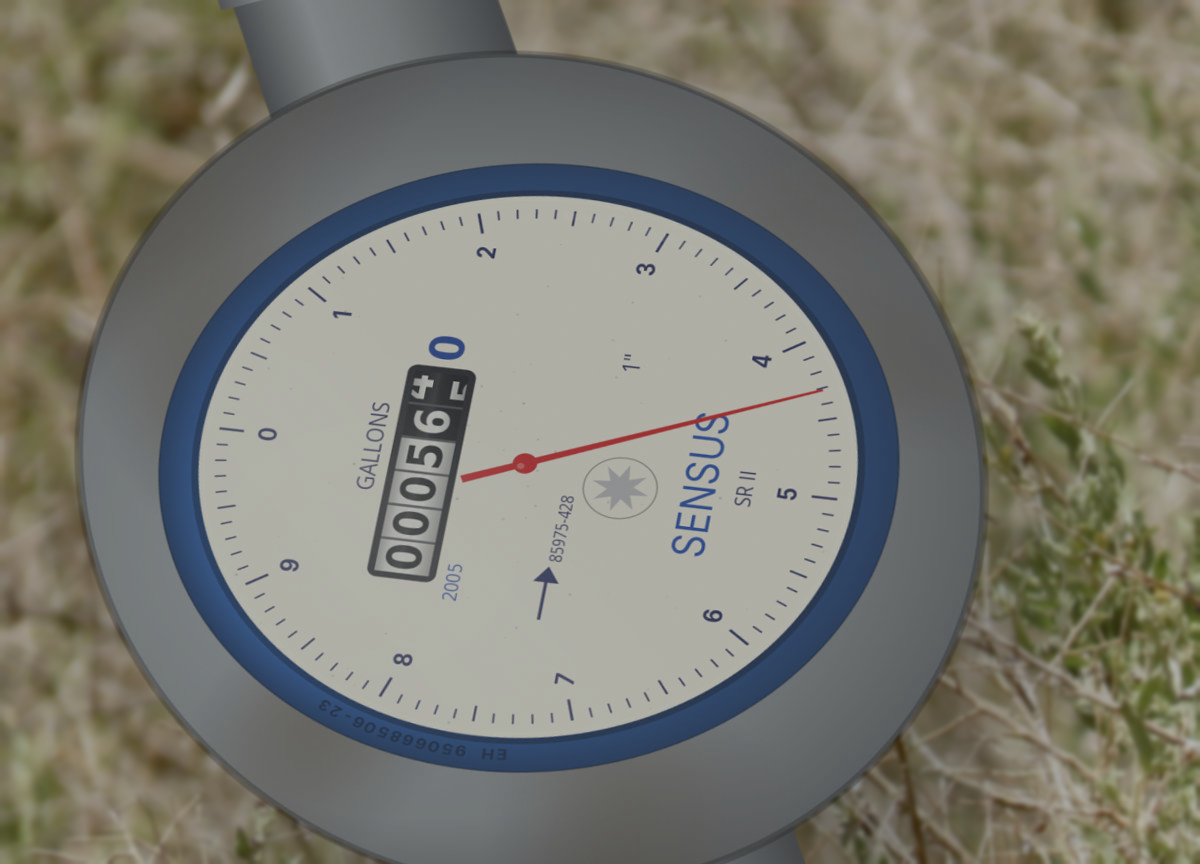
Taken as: gal 5644.3
